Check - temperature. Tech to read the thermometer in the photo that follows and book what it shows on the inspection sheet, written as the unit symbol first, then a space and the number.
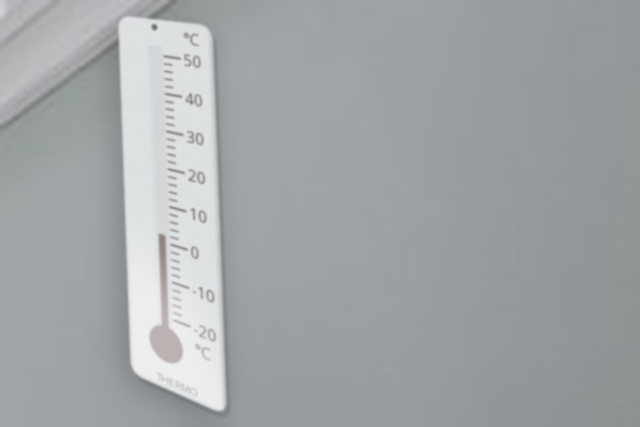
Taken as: °C 2
